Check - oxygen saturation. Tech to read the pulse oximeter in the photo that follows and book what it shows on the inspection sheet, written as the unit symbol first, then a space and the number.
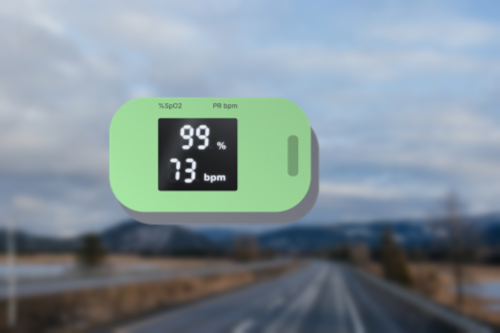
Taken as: % 99
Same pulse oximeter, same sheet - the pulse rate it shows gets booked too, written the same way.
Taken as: bpm 73
